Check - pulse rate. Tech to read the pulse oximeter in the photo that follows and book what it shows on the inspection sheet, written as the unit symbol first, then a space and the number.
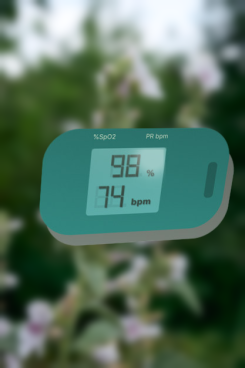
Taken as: bpm 74
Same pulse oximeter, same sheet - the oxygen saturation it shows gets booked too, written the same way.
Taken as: % 98
